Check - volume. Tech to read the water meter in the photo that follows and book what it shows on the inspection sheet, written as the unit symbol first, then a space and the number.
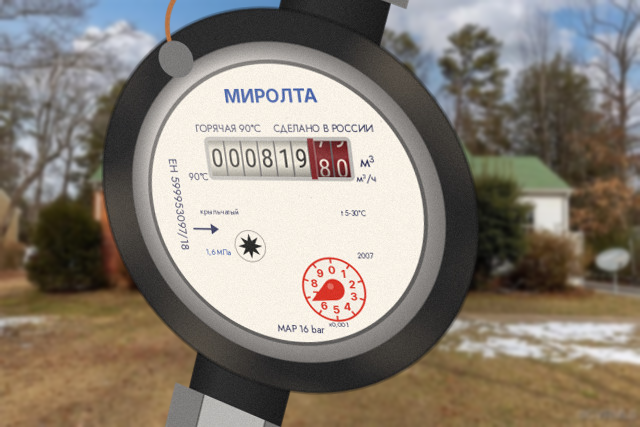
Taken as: m³ 819.796
